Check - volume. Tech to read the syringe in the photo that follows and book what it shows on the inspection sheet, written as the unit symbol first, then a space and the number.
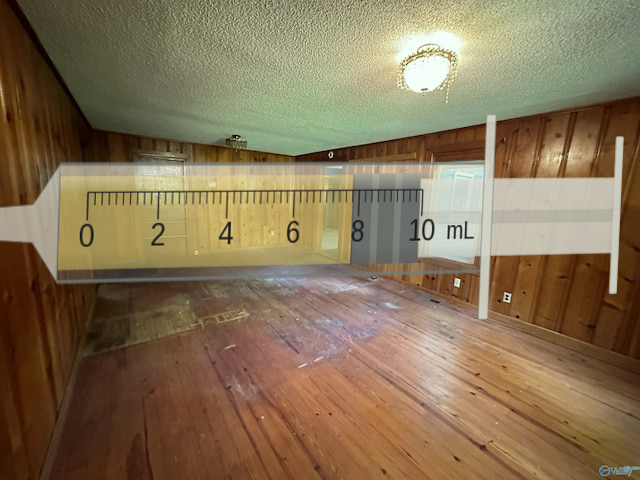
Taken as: mL 7.8
